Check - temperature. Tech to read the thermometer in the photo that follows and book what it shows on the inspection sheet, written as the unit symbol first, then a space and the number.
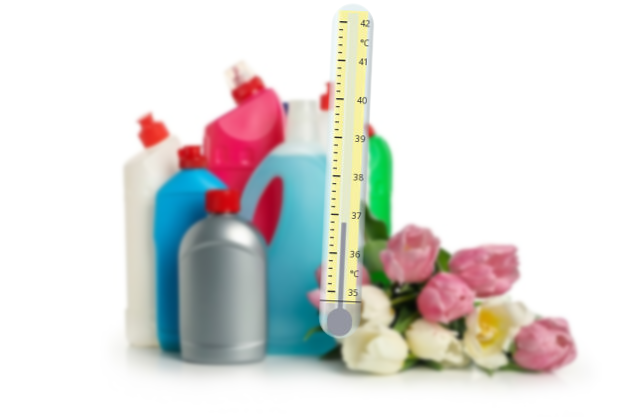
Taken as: °C 36.8
